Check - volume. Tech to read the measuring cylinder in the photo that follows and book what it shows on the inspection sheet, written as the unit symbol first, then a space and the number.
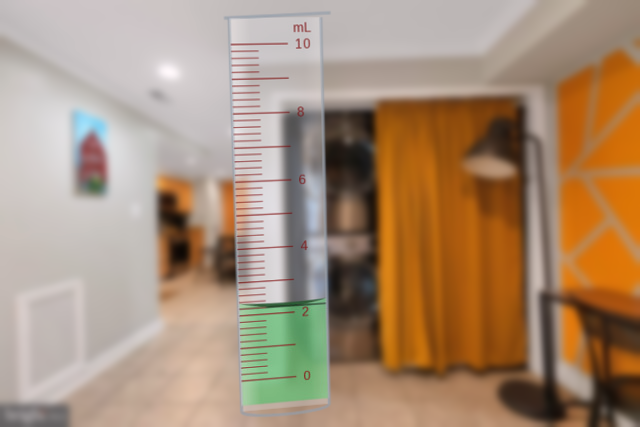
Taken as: mL 2.2
